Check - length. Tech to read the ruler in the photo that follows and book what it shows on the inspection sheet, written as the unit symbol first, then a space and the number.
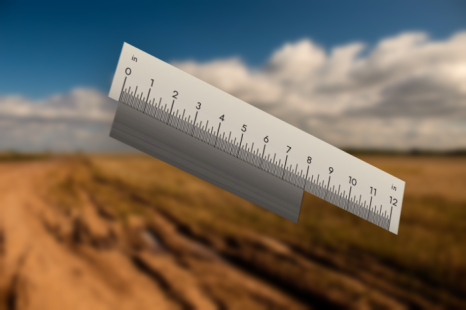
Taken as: in 8
